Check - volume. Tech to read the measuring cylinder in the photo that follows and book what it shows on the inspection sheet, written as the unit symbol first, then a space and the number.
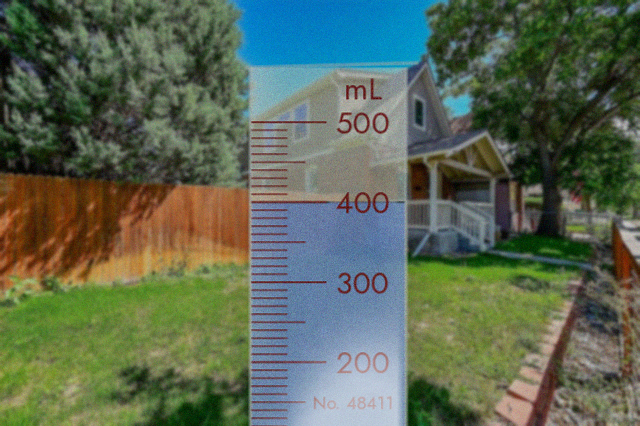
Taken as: mL 400
